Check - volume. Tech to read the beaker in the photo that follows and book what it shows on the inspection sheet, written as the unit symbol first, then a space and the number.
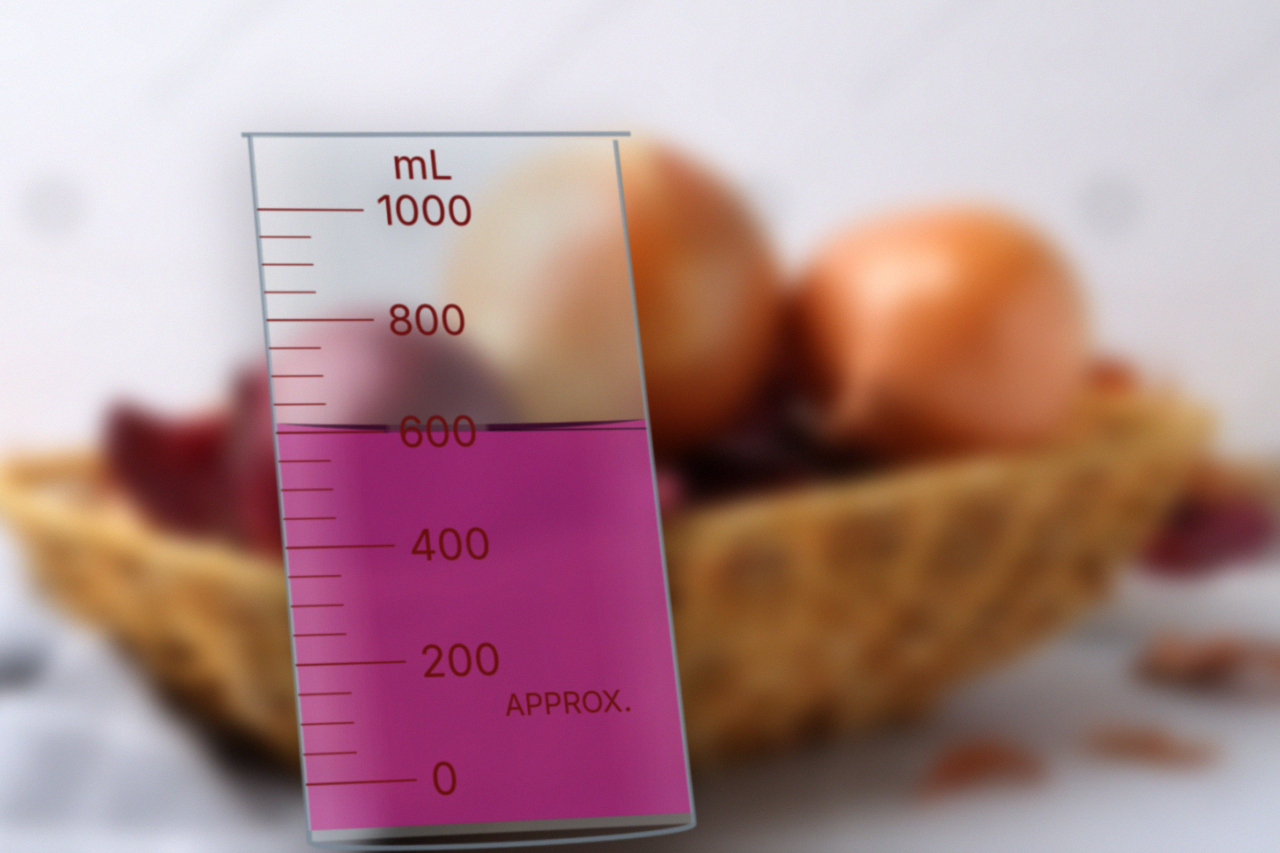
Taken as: mL 600
